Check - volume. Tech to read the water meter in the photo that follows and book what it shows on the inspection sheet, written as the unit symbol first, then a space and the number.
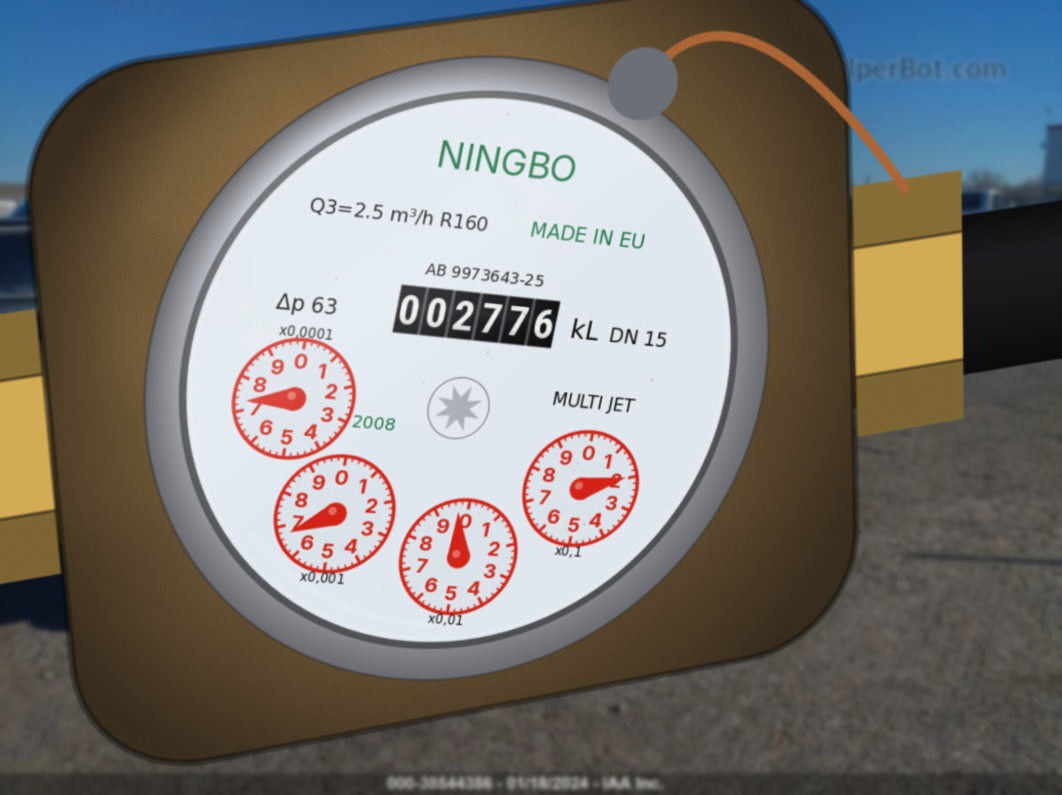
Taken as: kL 2776.1967
